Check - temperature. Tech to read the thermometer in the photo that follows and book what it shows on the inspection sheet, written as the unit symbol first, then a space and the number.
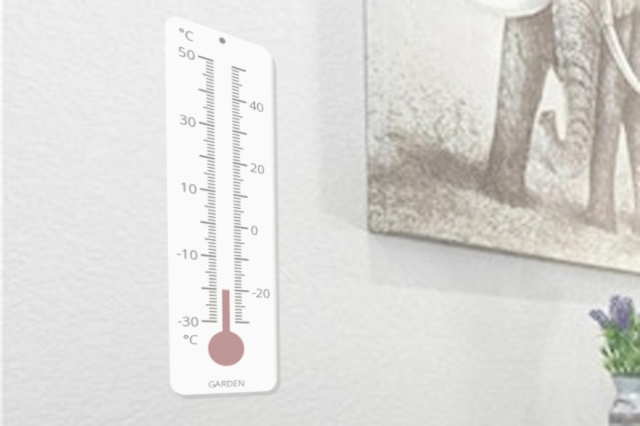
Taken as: °C -20
